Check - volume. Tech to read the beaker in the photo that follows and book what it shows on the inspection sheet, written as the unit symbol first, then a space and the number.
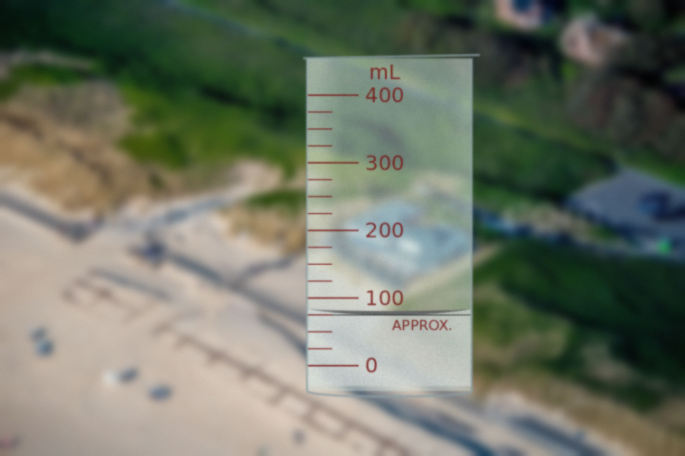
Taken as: mL 75
